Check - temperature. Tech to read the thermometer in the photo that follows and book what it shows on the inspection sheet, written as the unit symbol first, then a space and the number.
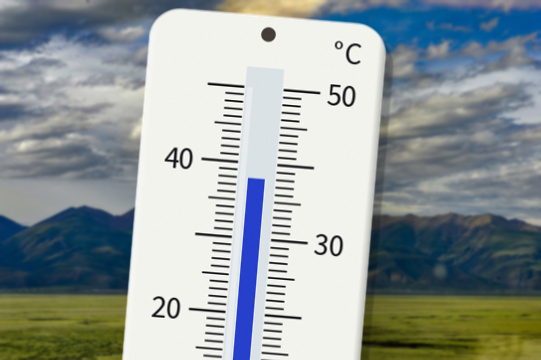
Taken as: °C 38
